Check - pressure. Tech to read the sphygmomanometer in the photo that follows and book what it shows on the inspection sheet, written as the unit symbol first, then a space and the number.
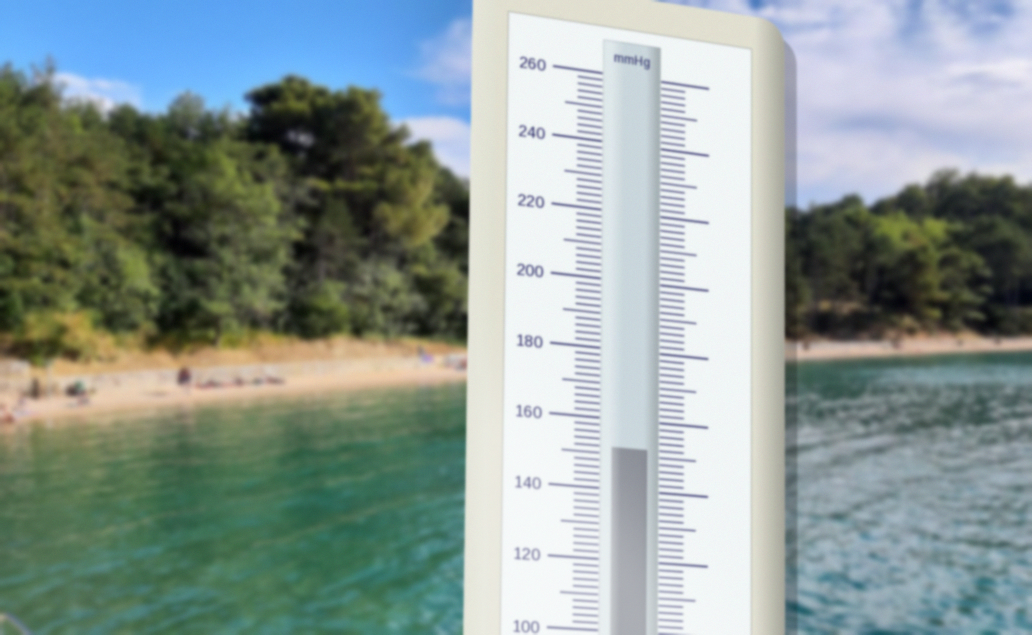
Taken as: mmHg 152
